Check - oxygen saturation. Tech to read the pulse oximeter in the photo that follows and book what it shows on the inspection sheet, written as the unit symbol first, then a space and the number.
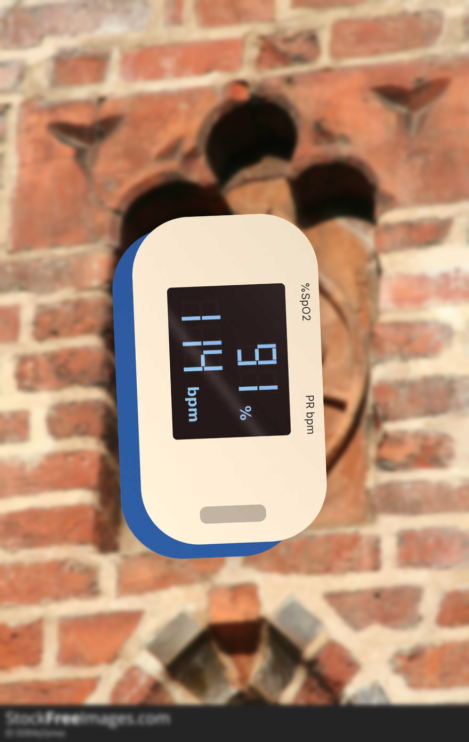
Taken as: % 91
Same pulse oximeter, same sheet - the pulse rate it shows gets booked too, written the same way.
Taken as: bpm 114
